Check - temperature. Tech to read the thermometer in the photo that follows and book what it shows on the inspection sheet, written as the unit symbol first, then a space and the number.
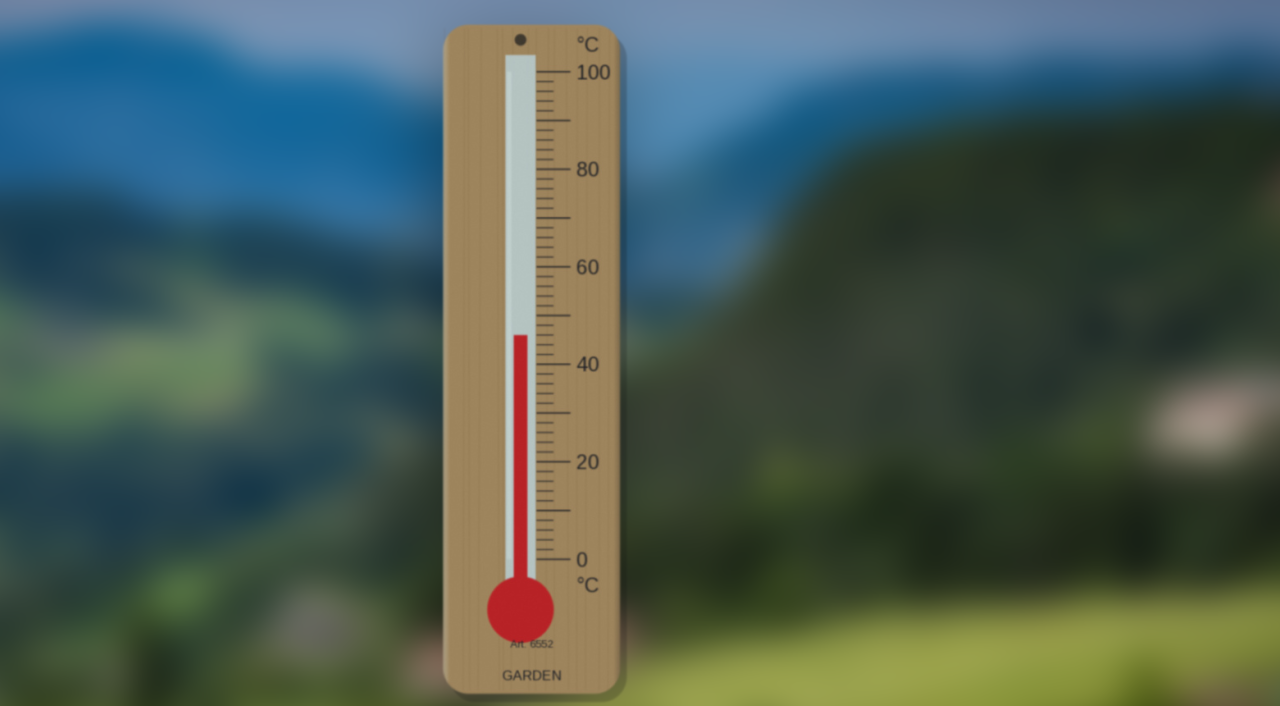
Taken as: °C 46
